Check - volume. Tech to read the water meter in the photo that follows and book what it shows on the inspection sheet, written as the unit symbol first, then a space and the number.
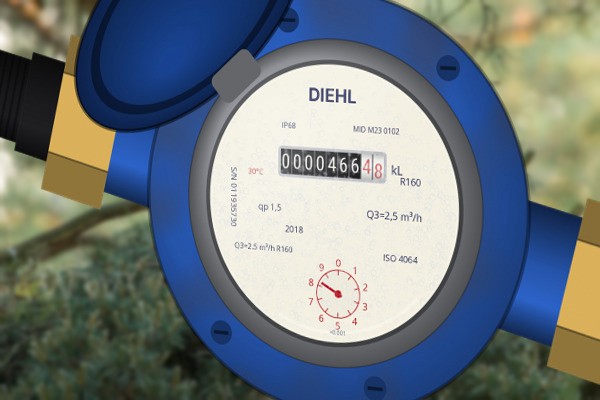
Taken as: kL 466.478
